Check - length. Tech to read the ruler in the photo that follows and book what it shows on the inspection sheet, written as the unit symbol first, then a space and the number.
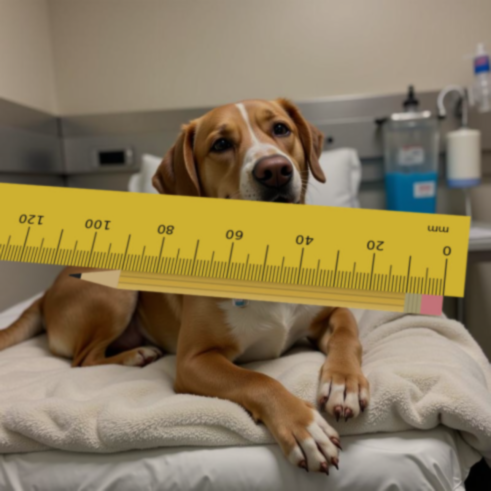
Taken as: mm 105
